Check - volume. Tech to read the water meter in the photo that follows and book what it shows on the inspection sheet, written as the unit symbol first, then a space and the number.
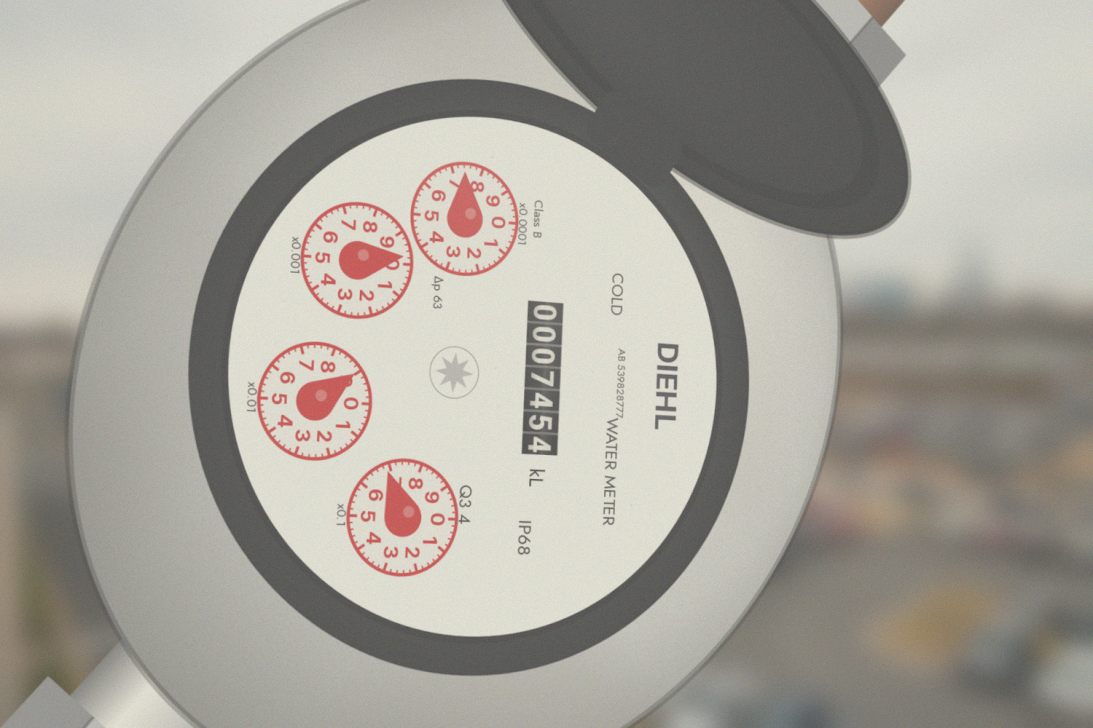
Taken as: kL 7454.6897
